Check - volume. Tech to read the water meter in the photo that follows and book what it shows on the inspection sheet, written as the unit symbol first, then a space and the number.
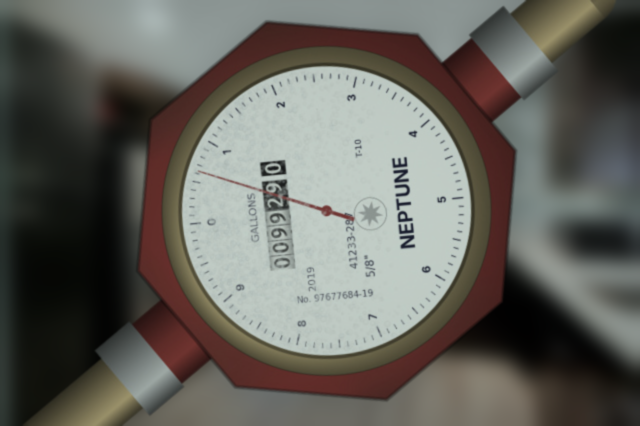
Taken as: gal 99290.6
